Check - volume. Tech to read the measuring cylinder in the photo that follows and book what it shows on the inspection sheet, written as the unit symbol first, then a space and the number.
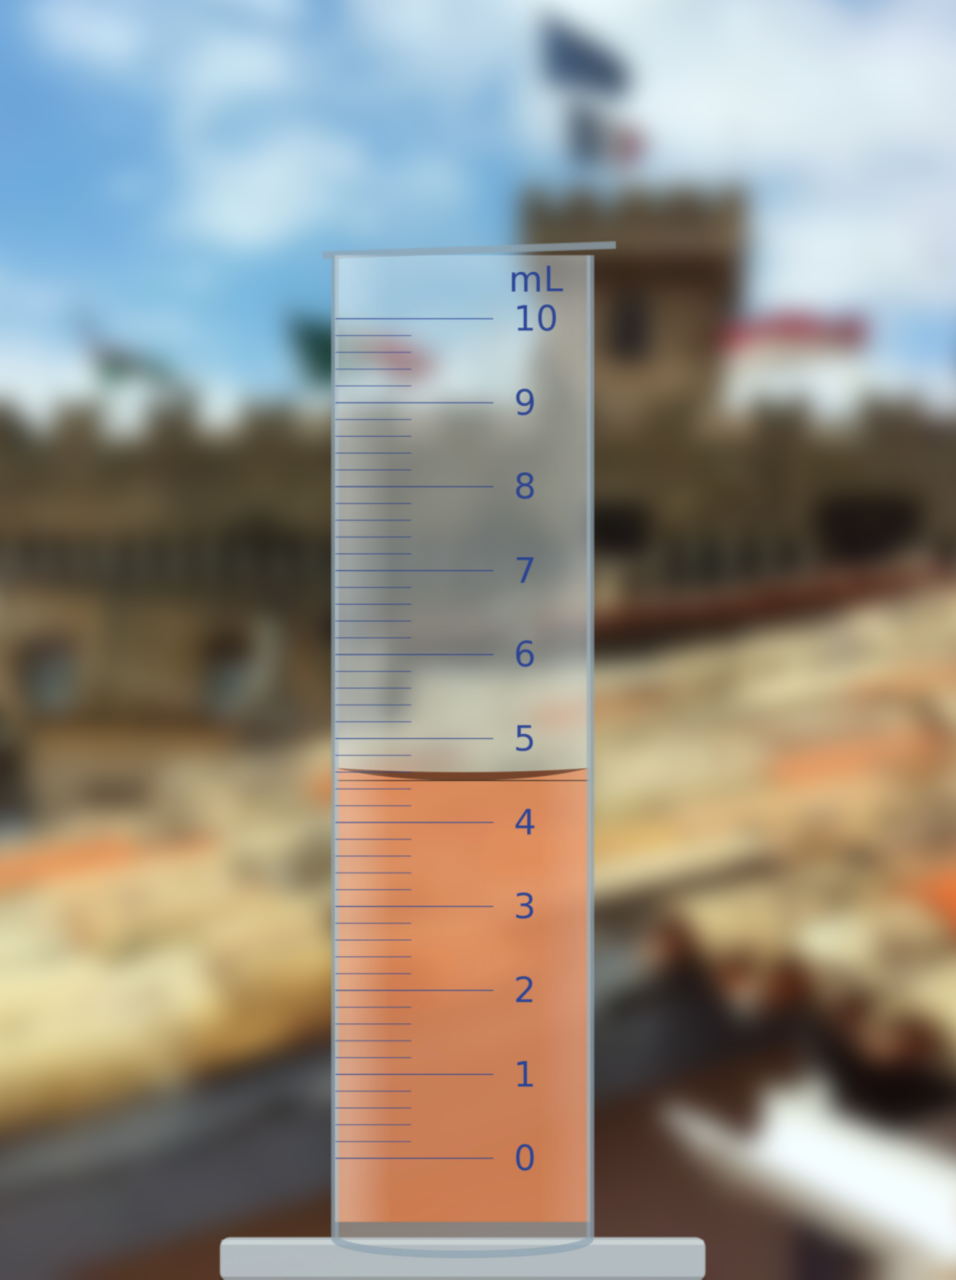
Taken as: mL 4.5
